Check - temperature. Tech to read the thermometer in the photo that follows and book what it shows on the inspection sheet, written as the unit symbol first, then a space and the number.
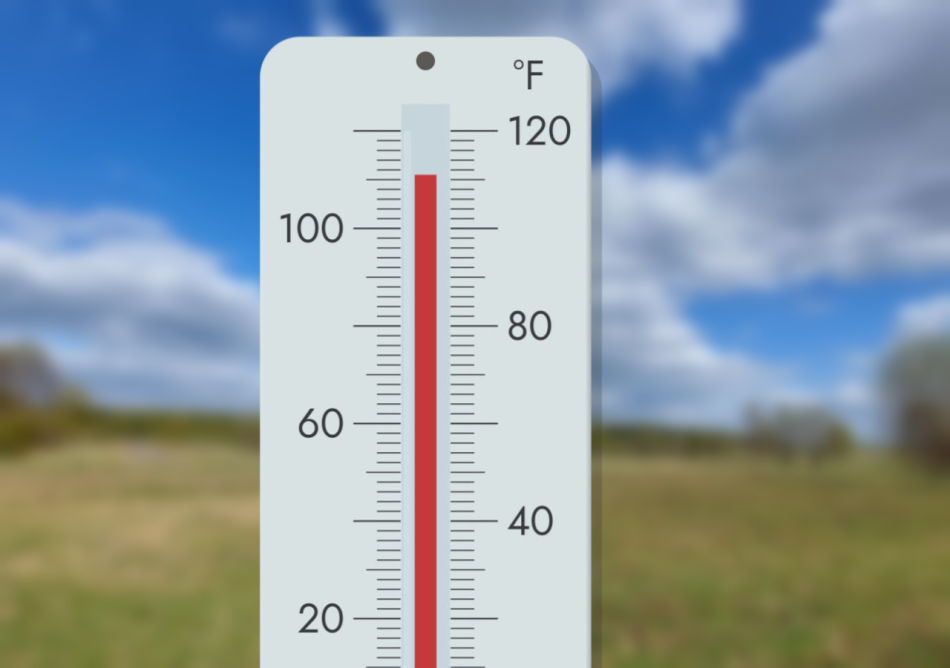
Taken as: °F 111
